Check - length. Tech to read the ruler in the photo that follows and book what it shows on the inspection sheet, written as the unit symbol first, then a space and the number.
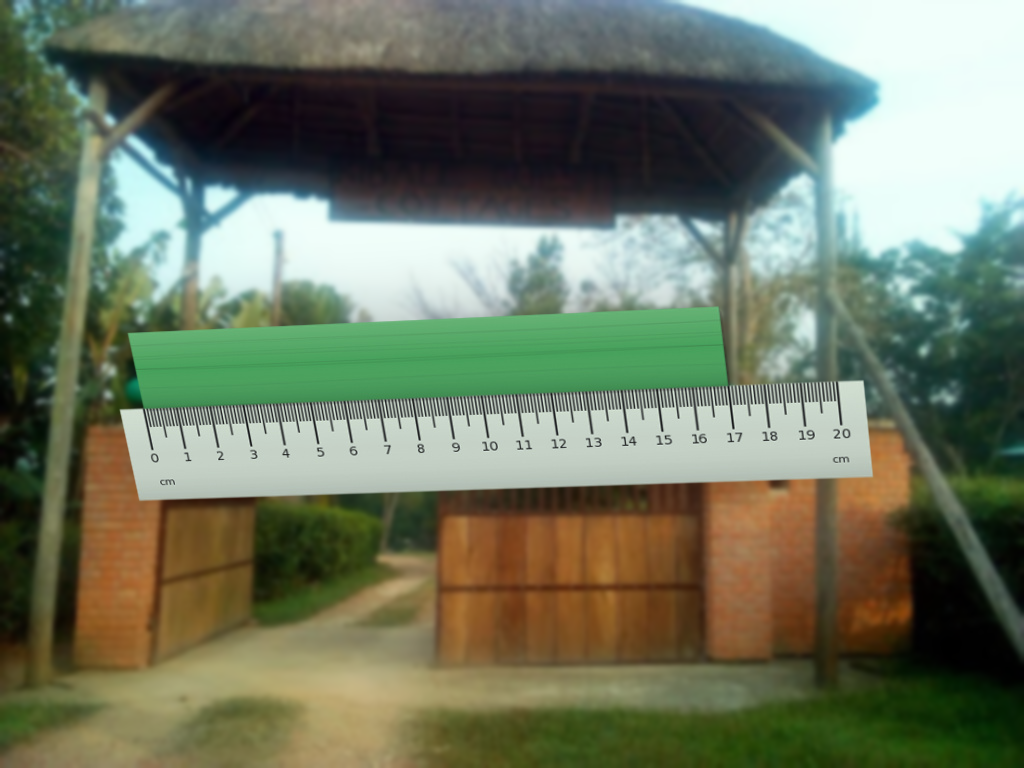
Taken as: cm 17
